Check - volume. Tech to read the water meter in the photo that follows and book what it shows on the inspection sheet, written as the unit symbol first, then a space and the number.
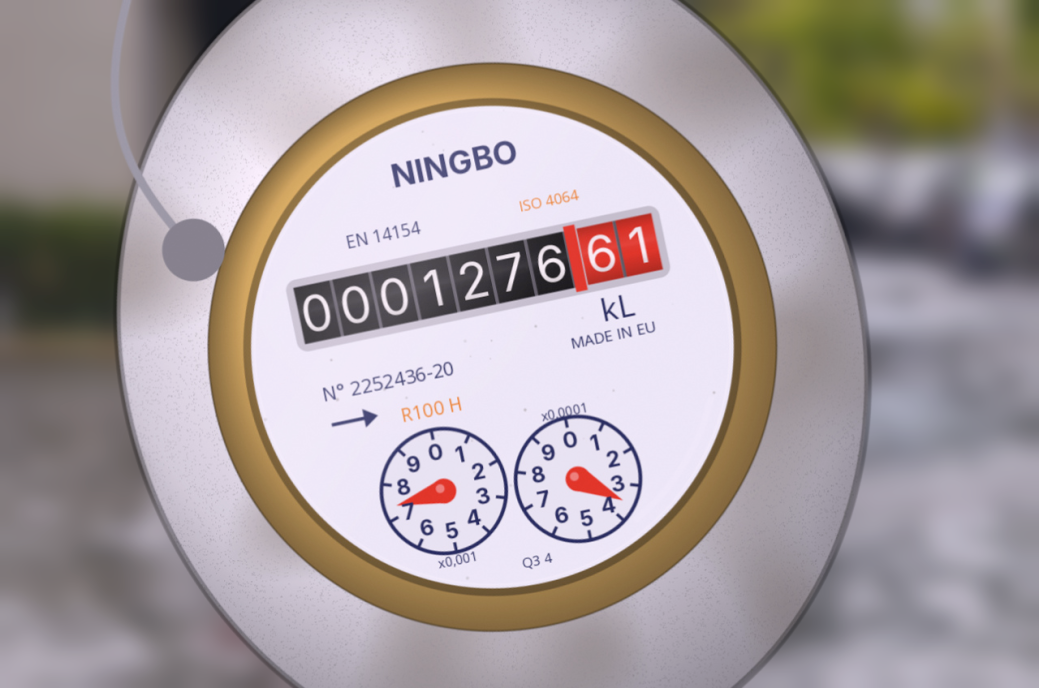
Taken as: kL 1276.6173
